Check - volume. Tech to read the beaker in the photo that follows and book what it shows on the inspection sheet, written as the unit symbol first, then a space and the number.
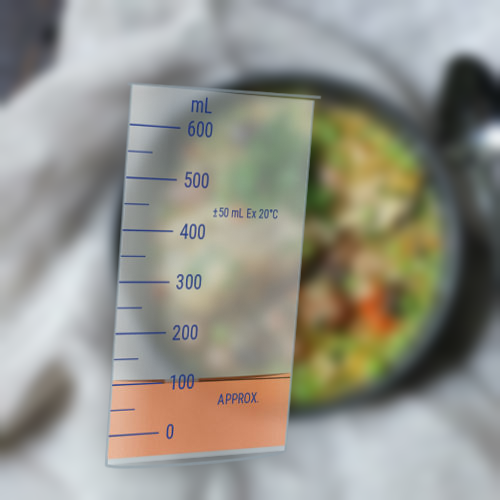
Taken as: mL 100
